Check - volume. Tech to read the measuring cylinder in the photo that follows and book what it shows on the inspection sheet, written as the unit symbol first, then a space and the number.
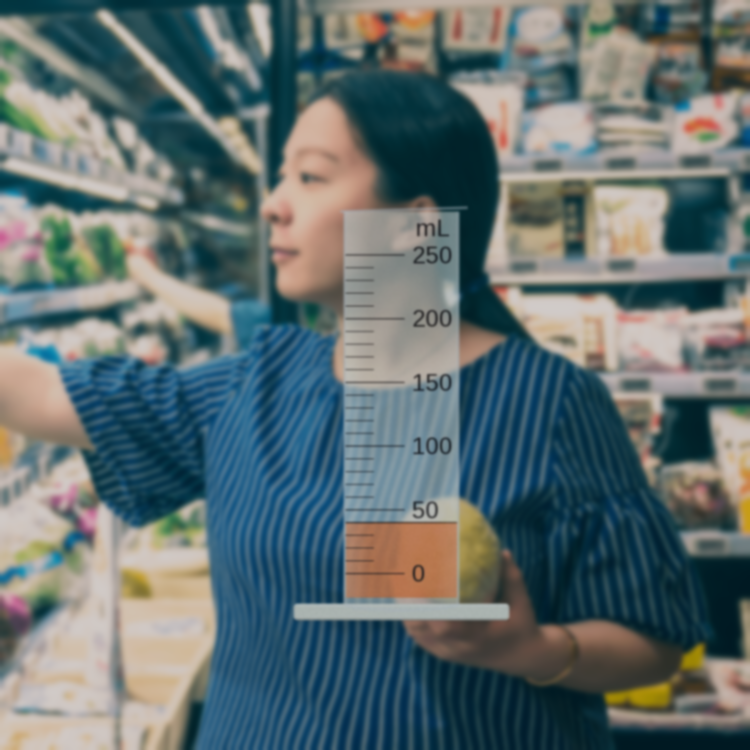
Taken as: mL 40
